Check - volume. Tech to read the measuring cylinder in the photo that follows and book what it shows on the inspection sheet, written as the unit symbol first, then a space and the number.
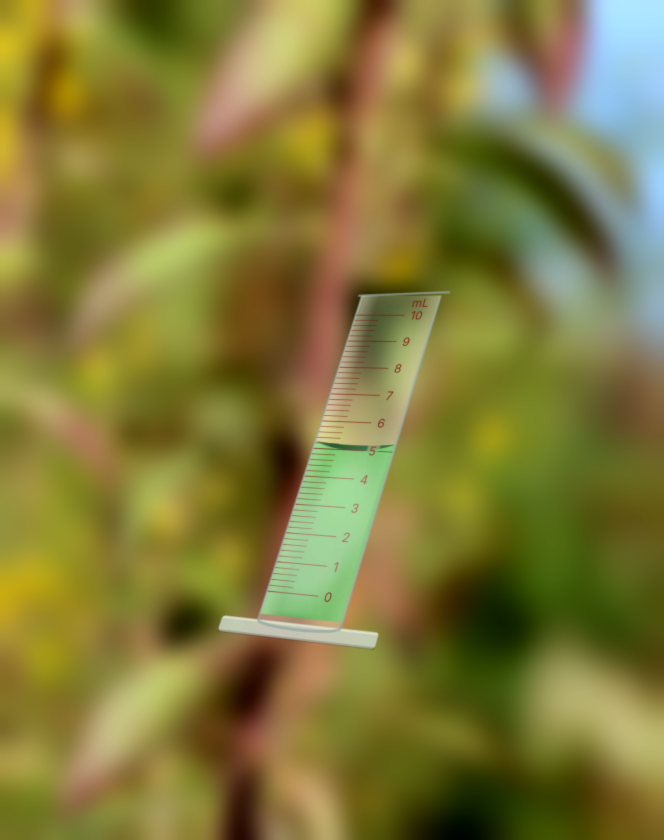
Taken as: mL 5
